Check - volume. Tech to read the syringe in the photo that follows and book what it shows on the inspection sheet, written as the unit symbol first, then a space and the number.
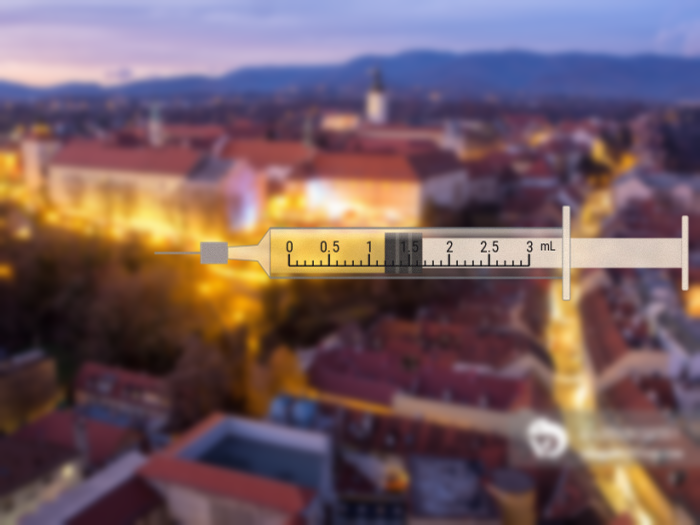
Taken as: mL 1.2
